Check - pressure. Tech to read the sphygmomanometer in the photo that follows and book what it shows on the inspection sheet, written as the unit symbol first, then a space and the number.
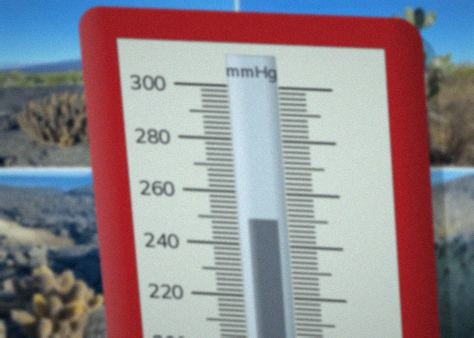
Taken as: mmHg 250
